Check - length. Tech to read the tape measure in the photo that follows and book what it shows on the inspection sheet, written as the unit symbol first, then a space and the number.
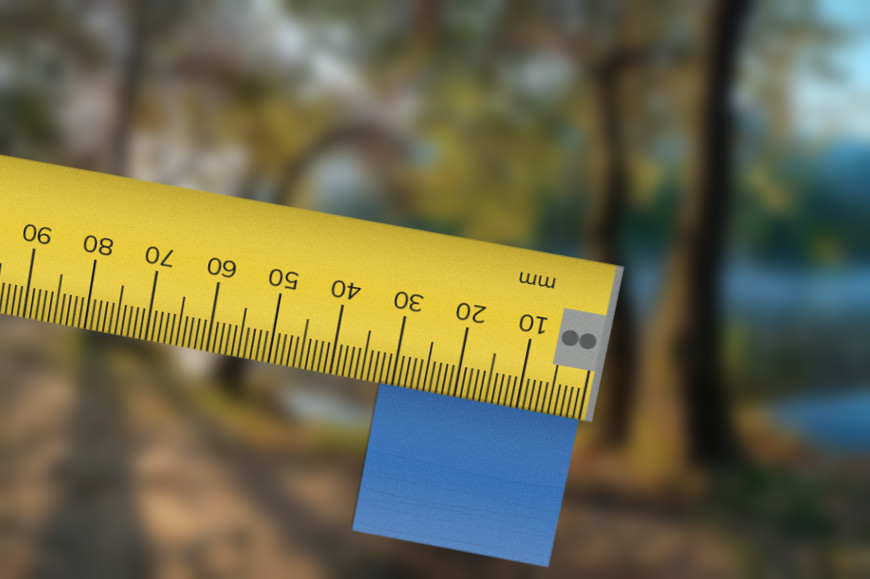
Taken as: mm 32
